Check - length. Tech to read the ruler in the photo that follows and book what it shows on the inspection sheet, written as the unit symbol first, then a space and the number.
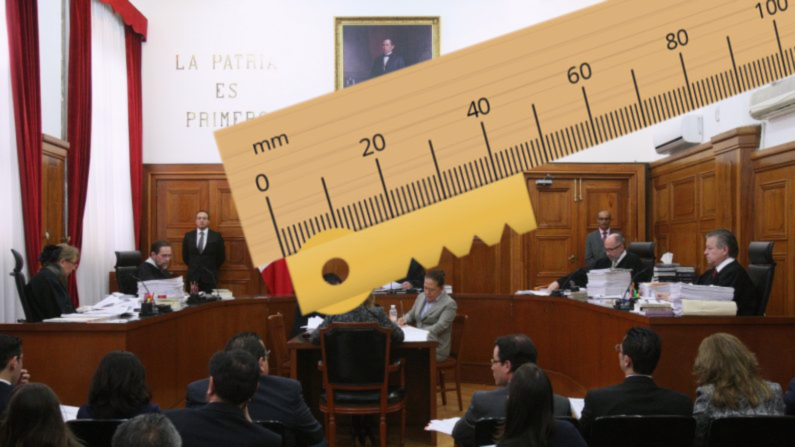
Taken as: mm 45
